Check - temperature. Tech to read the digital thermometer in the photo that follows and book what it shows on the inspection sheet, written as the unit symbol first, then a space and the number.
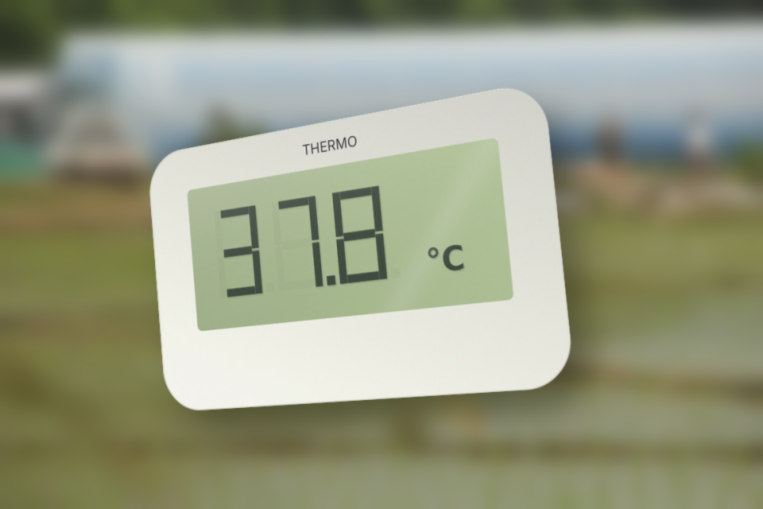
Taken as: °C 37.8
